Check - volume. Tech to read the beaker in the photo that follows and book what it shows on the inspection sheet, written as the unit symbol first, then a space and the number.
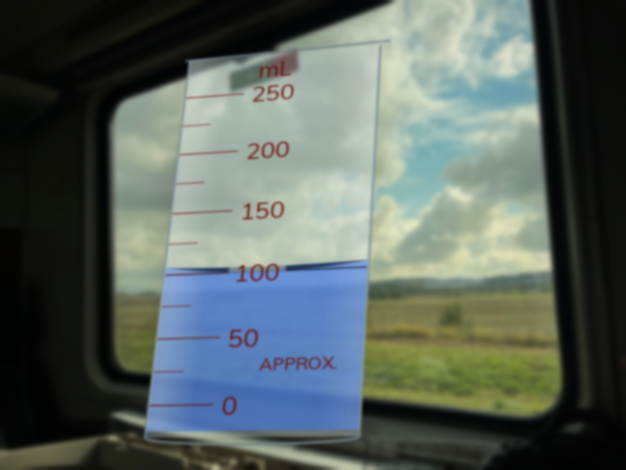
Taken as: mL 100
